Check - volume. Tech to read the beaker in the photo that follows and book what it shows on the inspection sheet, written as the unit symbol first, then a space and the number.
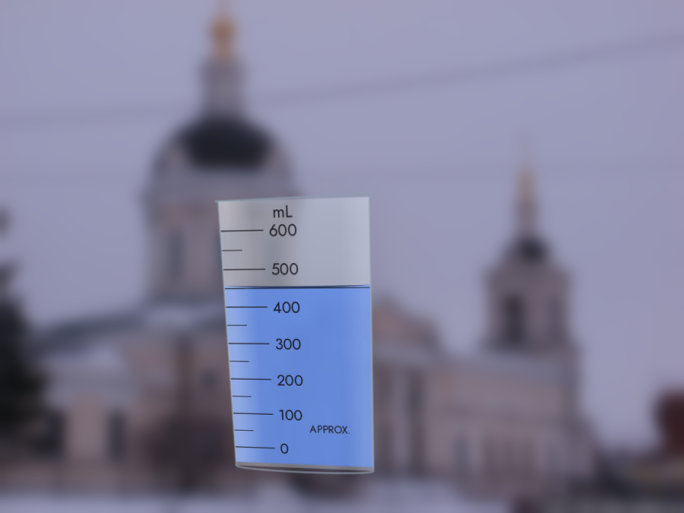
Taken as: mL 450
